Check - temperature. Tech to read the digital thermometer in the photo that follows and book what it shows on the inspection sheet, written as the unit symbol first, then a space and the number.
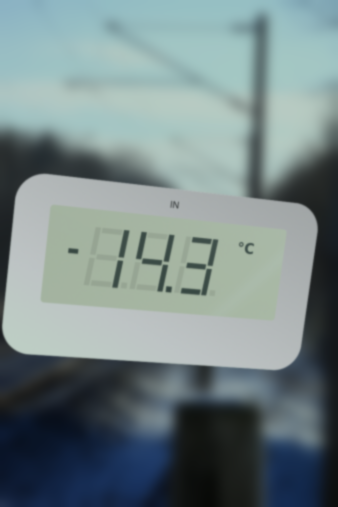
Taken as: °C -14.3
